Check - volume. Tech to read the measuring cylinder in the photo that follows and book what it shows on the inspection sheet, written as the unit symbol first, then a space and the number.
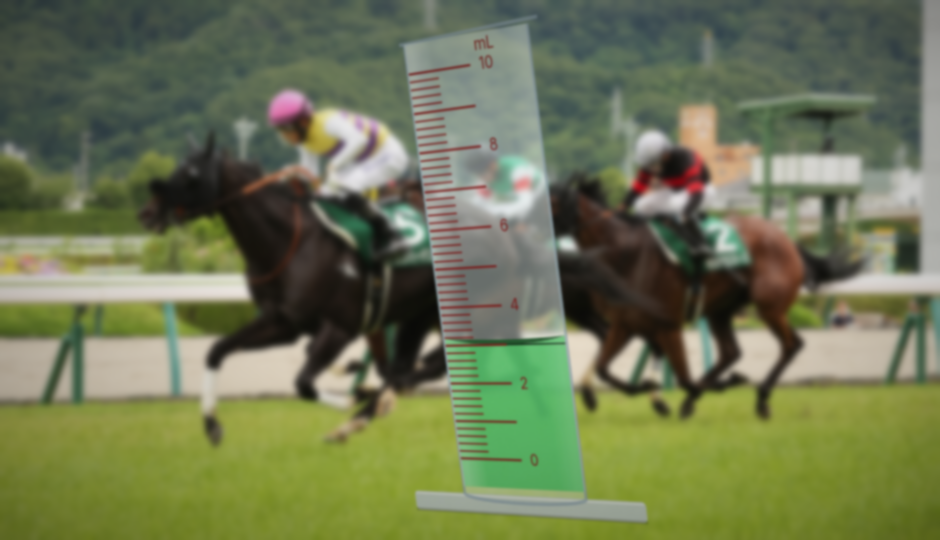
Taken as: mL 3
